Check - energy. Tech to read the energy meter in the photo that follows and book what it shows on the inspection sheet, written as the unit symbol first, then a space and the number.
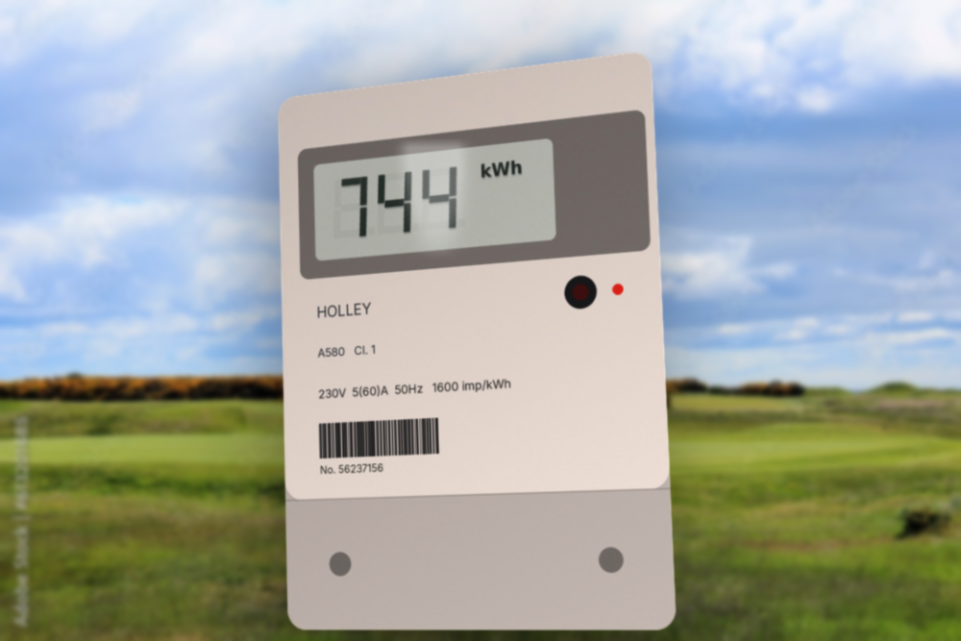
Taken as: kWh 744
